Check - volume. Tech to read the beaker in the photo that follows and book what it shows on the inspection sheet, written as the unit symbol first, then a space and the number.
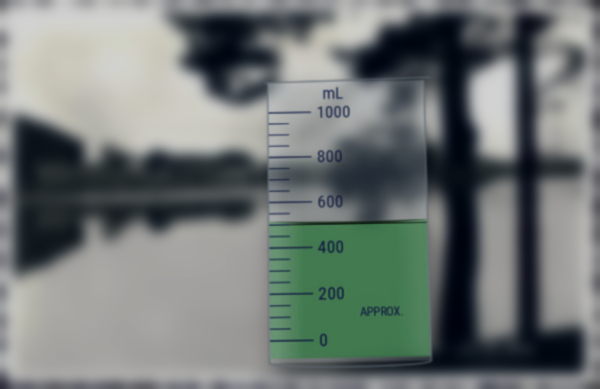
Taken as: mL 500
